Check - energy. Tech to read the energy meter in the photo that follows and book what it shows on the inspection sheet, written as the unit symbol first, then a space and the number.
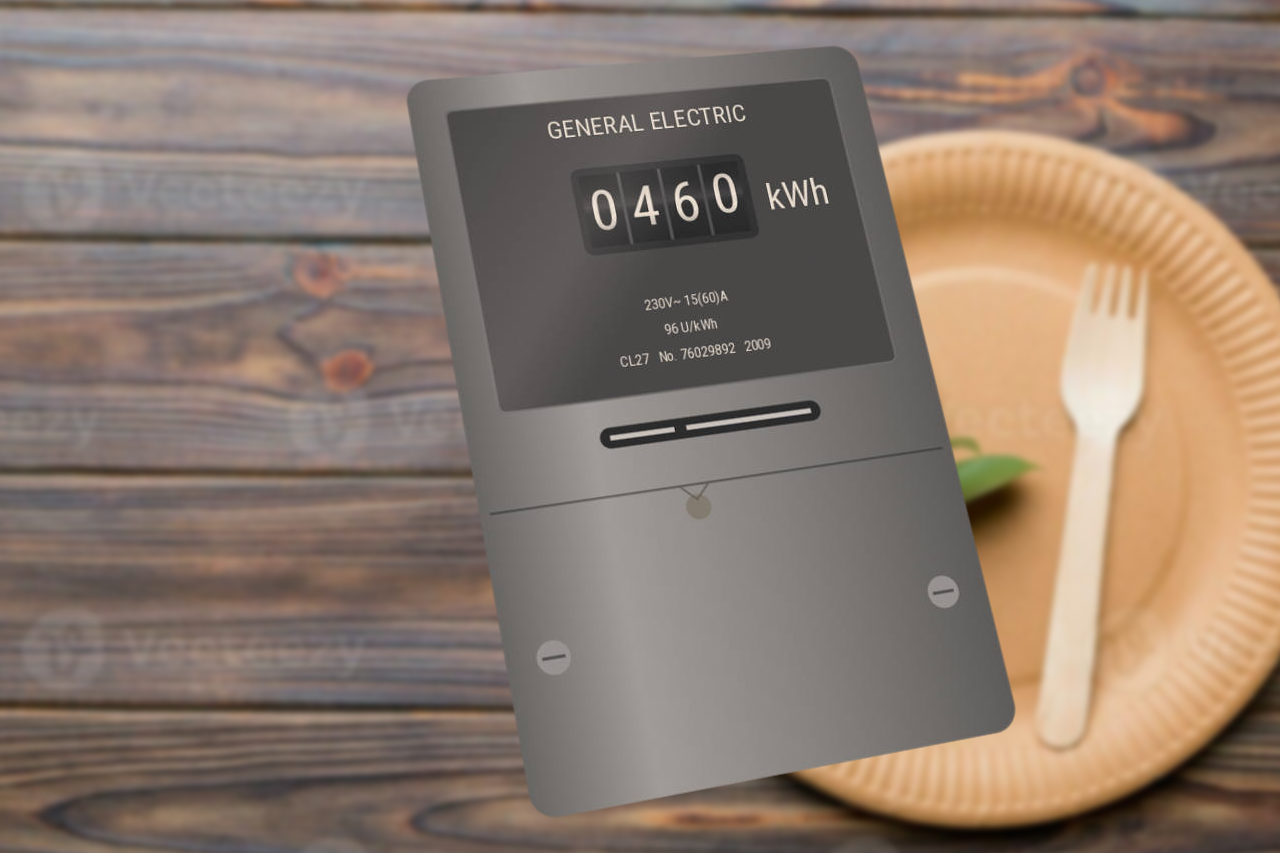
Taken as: kWh 460
